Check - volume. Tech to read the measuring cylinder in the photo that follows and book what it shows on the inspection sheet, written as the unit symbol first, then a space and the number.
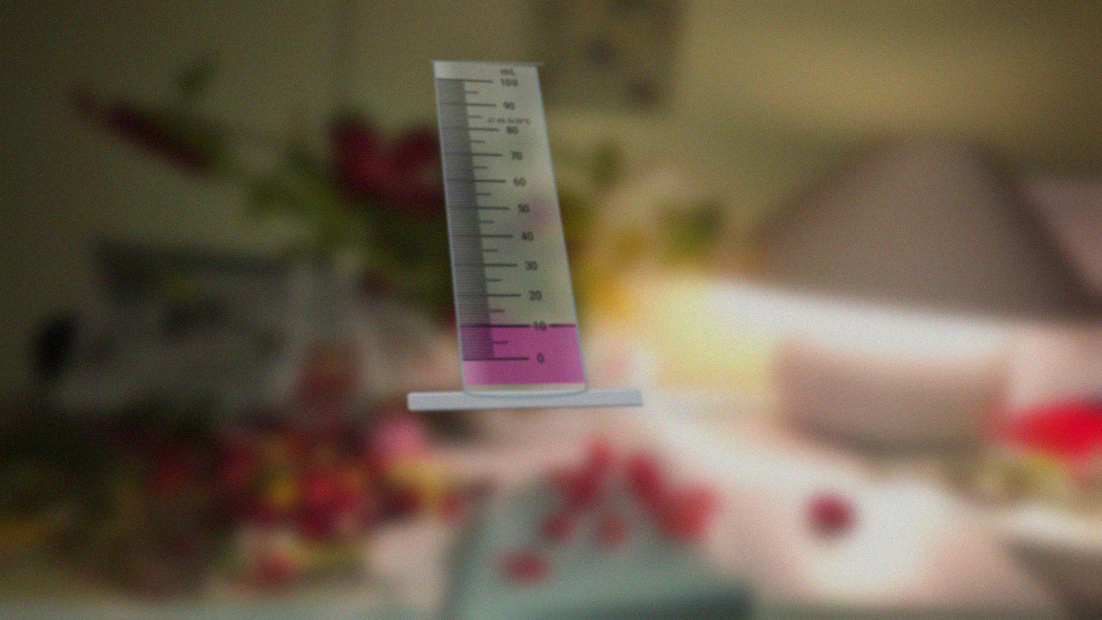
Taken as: mL 10
